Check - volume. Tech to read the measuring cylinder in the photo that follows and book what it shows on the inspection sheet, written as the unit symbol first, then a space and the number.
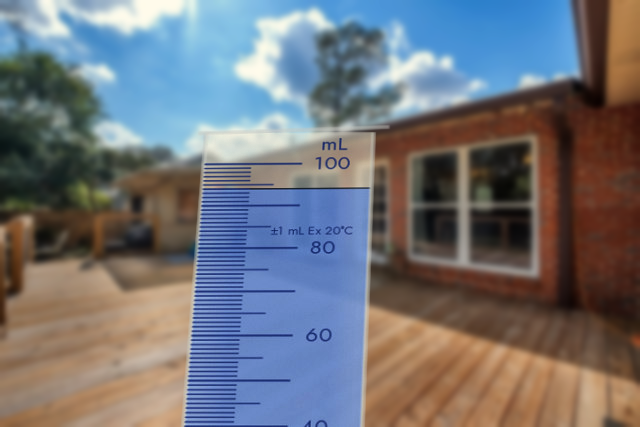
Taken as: mL 94
